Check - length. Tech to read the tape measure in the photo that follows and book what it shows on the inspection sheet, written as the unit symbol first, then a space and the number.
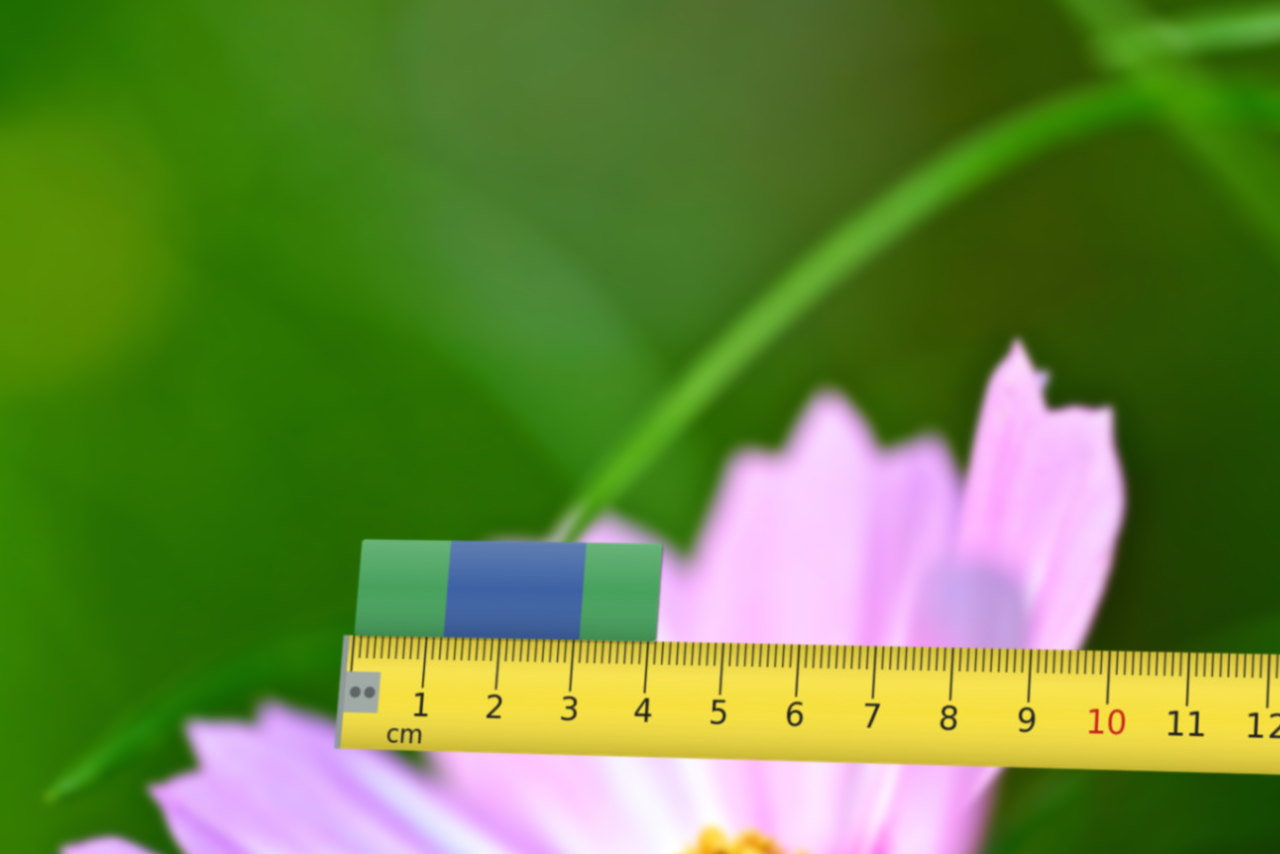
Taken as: cm 4.1
